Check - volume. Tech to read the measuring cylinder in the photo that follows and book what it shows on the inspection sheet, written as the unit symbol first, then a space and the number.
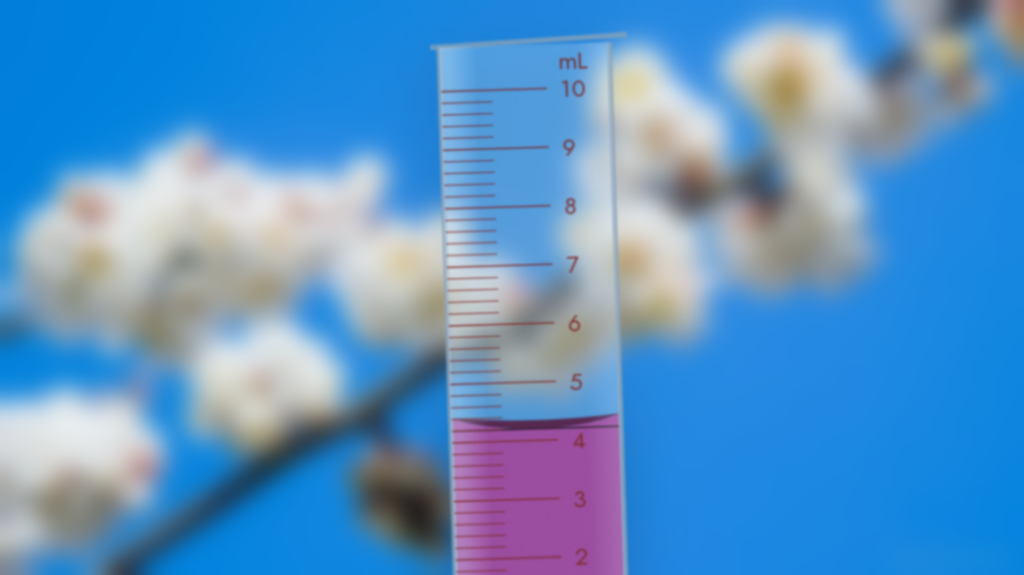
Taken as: mL 4.2
